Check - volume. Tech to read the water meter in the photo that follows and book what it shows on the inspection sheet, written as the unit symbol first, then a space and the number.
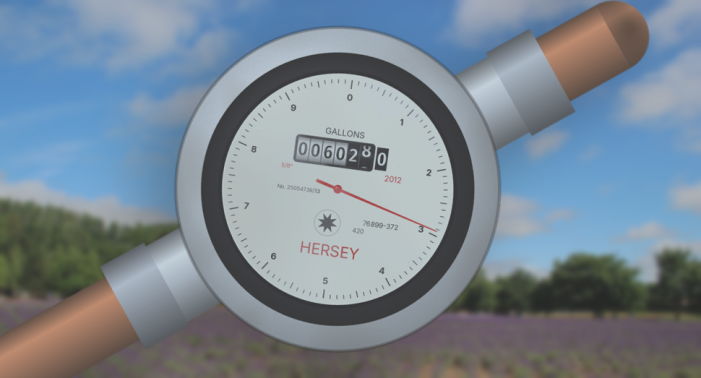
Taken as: gal 60282.9
